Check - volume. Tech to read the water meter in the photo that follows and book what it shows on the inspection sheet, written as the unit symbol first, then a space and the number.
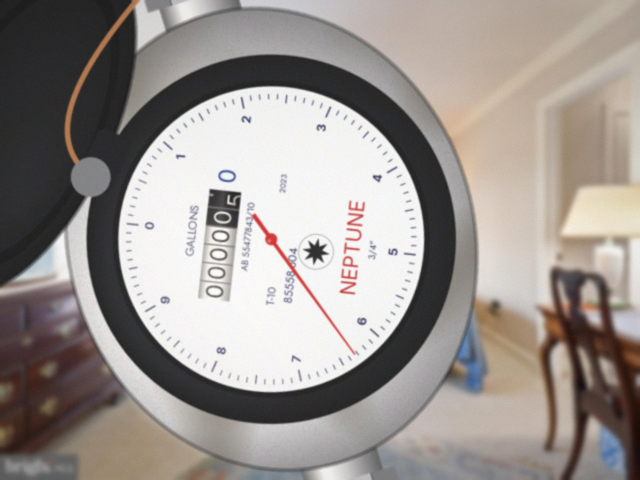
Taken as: gal 46.3
